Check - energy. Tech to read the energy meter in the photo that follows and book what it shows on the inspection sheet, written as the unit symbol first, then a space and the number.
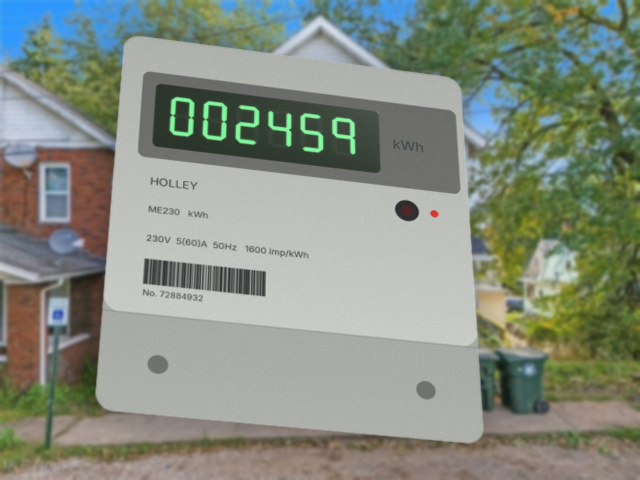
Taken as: kWh 2459
